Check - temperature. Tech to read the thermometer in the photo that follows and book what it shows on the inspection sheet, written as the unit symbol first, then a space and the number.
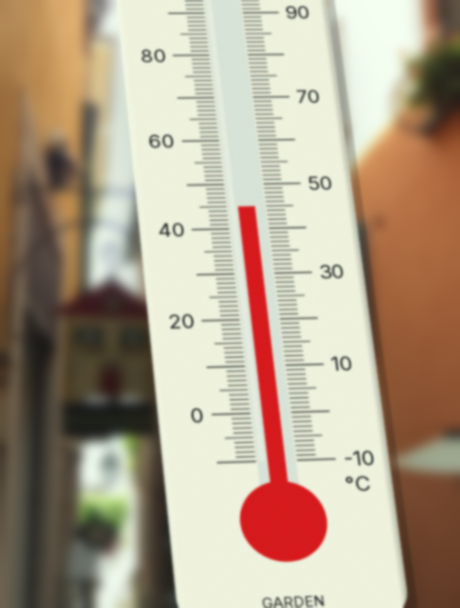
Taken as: °C 45
